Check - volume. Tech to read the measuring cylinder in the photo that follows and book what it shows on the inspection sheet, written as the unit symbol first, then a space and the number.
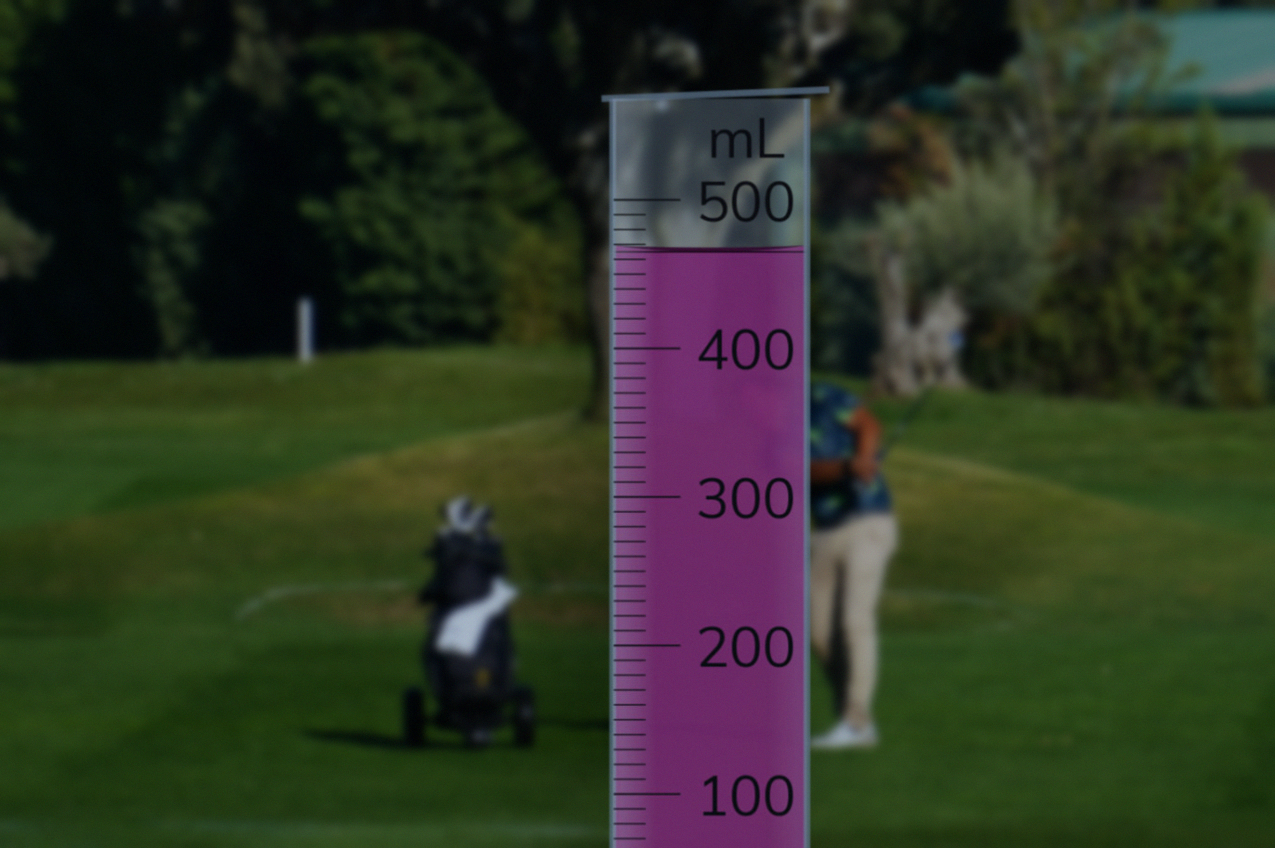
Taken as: mL 465
